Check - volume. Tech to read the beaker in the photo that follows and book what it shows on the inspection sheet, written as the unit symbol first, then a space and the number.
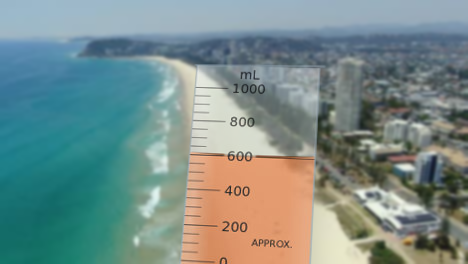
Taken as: mL 600
